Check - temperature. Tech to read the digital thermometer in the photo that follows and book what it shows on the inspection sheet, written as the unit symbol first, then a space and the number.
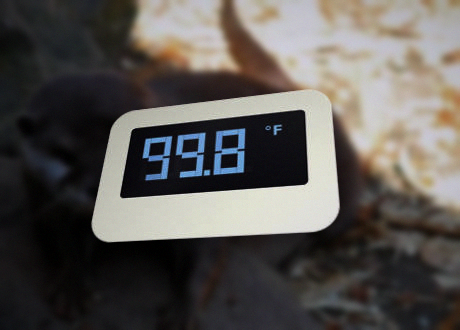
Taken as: °F 99.8
